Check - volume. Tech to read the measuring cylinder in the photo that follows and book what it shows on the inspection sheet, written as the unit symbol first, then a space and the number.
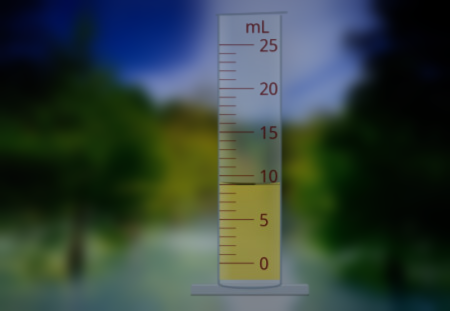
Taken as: mL 9
